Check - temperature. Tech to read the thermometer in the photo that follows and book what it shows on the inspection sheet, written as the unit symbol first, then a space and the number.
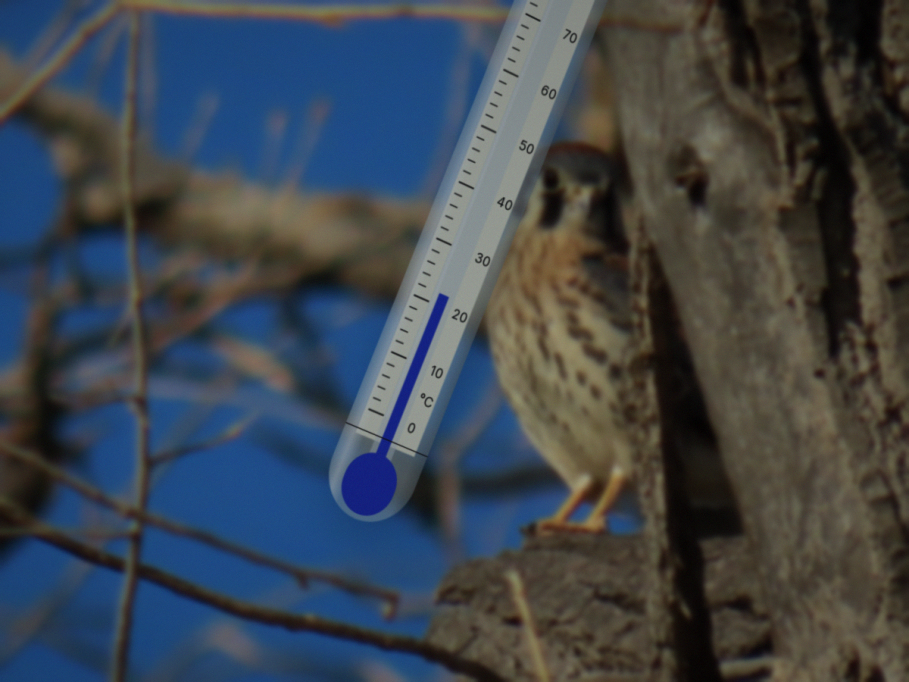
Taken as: °C 22
